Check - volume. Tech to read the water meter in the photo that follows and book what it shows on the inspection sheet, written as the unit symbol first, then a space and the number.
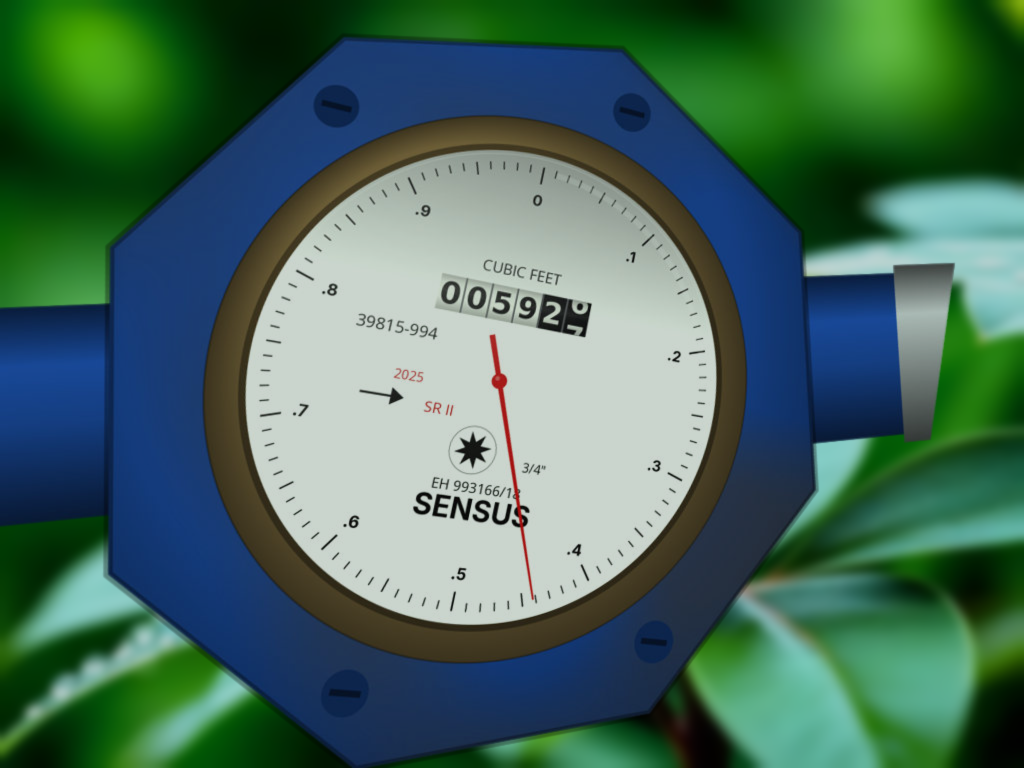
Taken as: ft³ 5926.44
